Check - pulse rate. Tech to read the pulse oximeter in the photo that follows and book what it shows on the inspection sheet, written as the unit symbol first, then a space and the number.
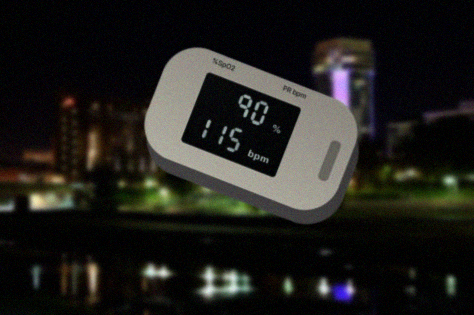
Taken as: bpm 115
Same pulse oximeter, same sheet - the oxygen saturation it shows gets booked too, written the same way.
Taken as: % 90
